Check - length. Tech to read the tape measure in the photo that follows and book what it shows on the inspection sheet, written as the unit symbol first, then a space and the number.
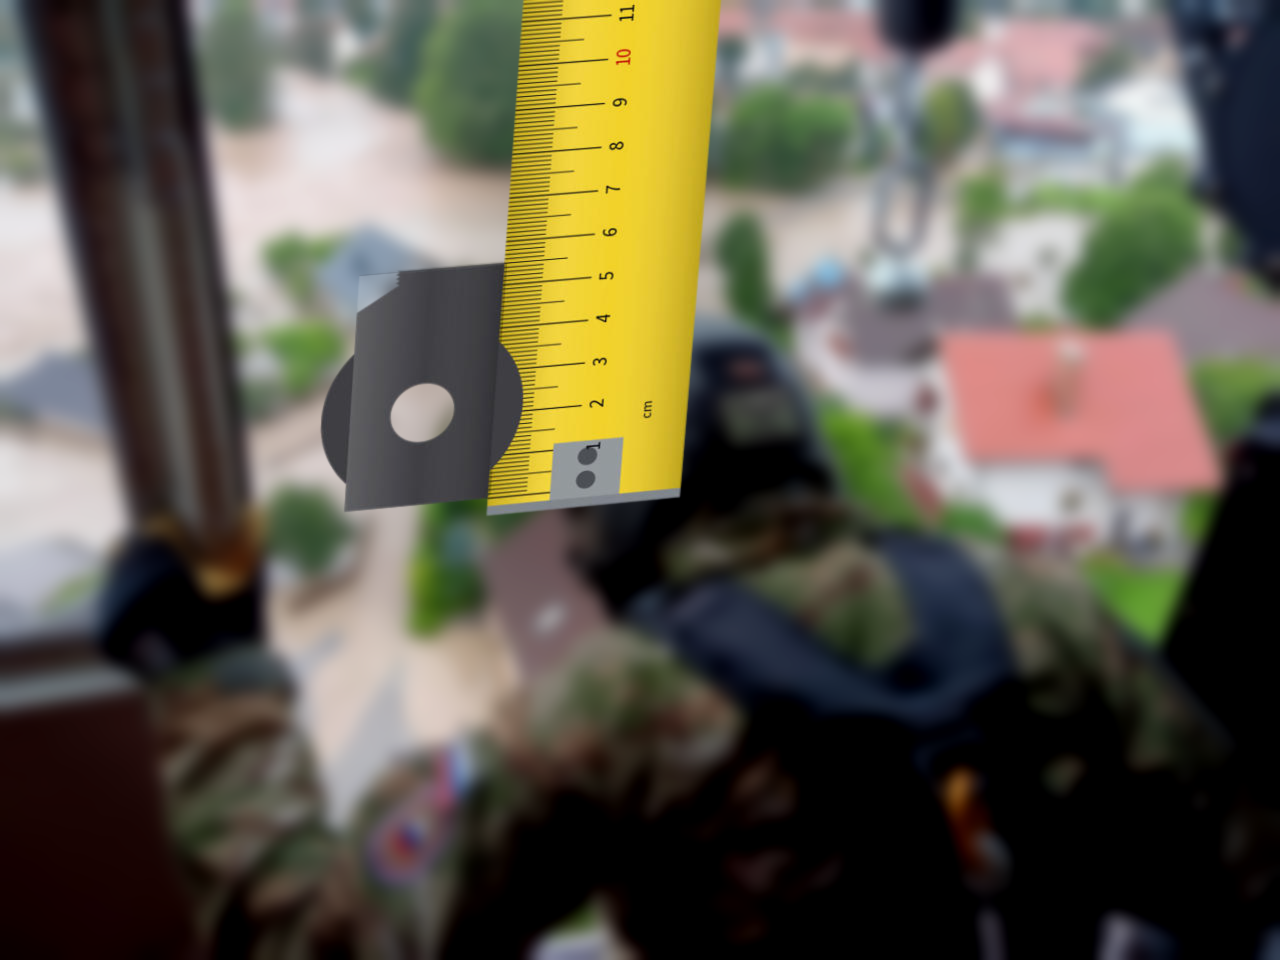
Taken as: cm 5.5
